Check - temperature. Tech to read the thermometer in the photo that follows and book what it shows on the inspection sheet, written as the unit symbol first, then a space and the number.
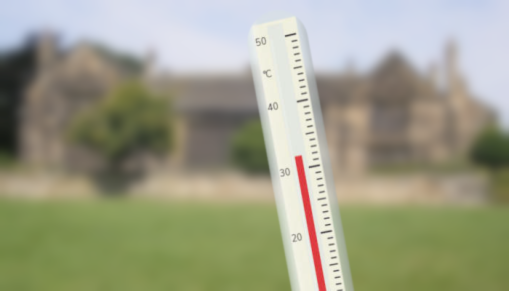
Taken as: °C 32
